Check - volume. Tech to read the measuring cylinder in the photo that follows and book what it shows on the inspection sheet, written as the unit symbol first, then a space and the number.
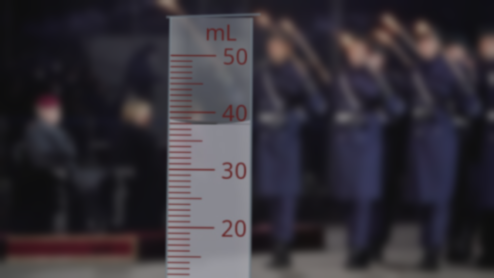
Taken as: mL 38
